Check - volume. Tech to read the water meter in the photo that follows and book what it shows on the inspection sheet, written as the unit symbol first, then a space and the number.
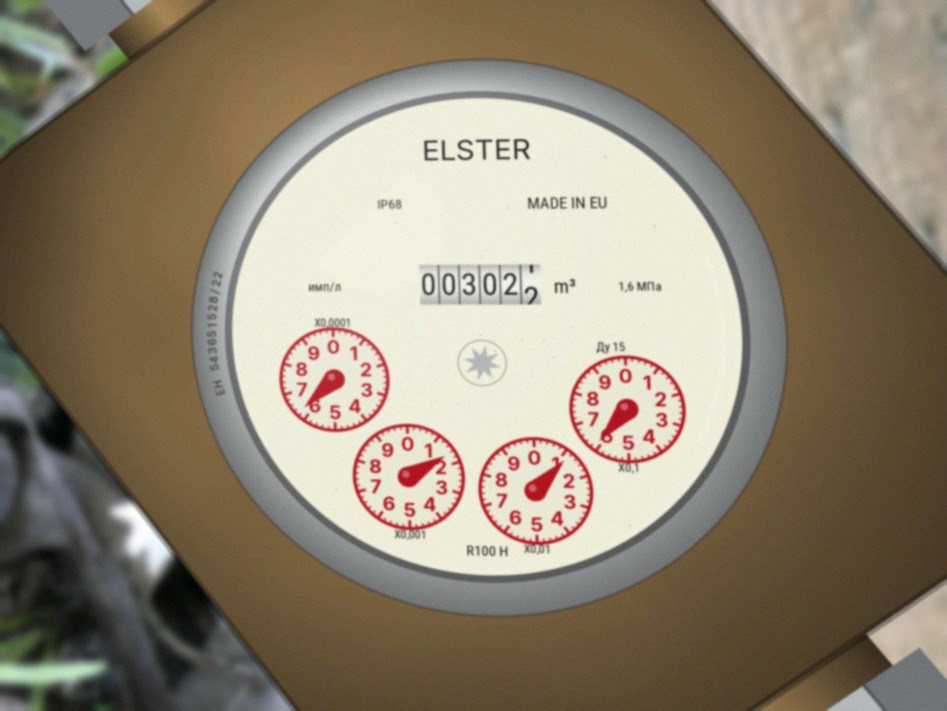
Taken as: m³ 3021.6116
